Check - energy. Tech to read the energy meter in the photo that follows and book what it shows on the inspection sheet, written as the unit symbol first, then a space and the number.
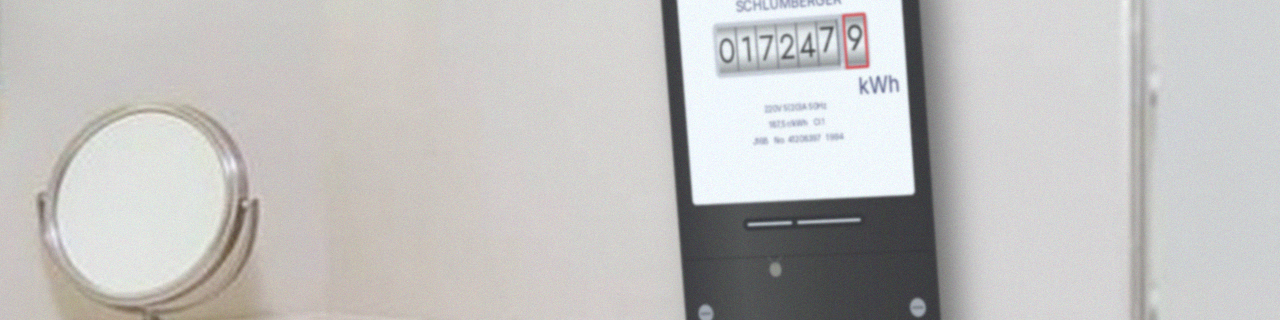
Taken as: kWh 17247.9
